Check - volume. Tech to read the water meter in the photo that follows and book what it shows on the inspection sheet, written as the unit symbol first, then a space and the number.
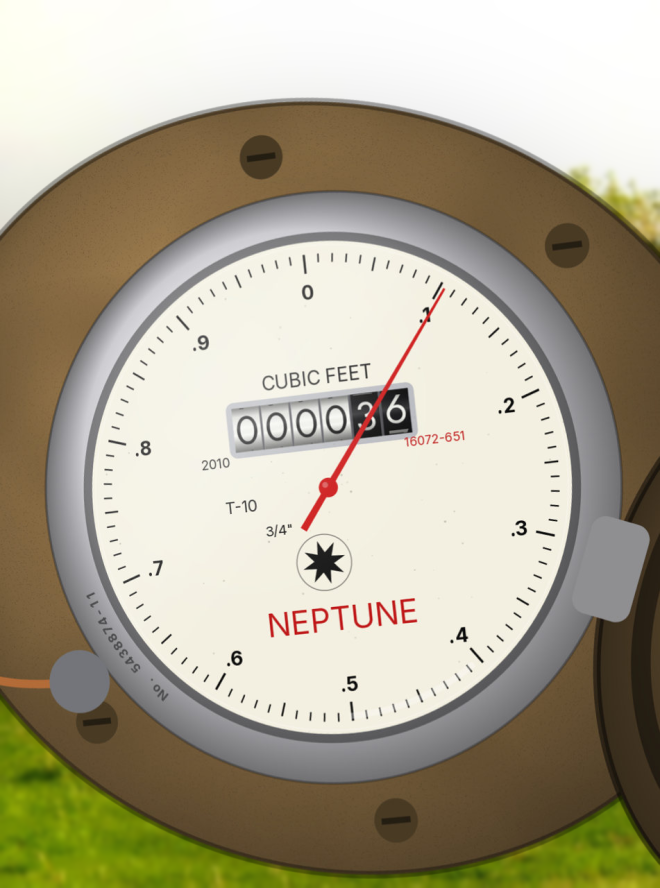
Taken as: ft³ 36.10
